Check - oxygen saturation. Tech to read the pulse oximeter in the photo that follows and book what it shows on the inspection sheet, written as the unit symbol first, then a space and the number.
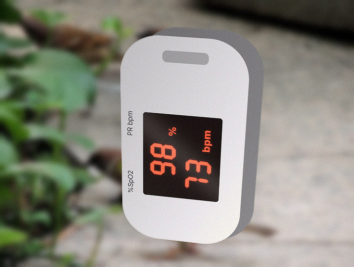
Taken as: % 98
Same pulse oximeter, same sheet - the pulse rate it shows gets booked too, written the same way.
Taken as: bpm 73
